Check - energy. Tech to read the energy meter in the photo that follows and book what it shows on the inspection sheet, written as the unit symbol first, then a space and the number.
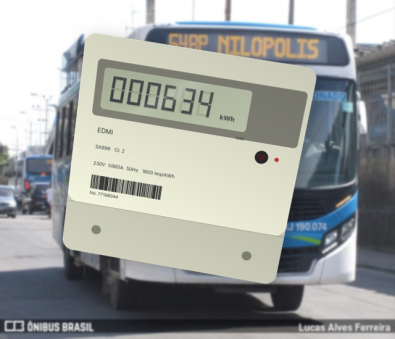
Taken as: kWh 634
